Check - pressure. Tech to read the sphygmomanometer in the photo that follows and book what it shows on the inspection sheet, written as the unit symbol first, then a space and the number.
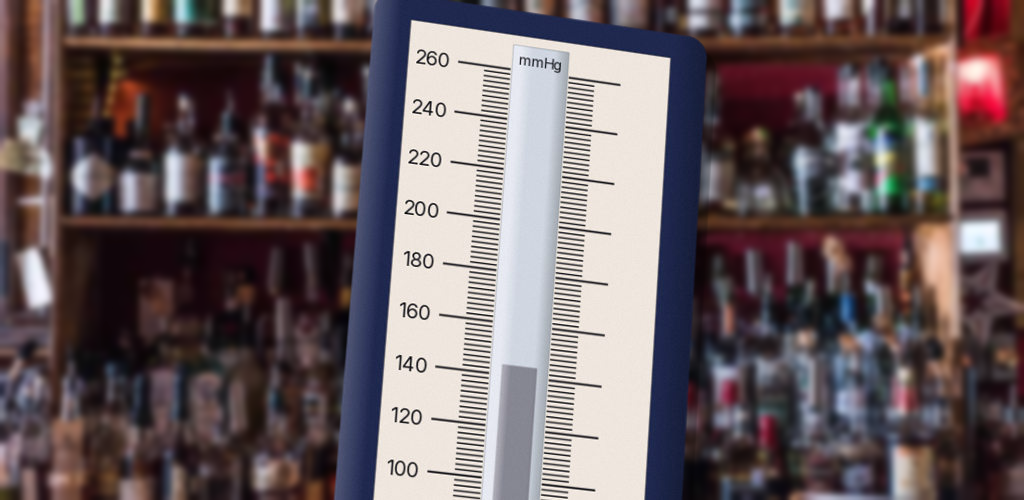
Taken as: mmHg 144
